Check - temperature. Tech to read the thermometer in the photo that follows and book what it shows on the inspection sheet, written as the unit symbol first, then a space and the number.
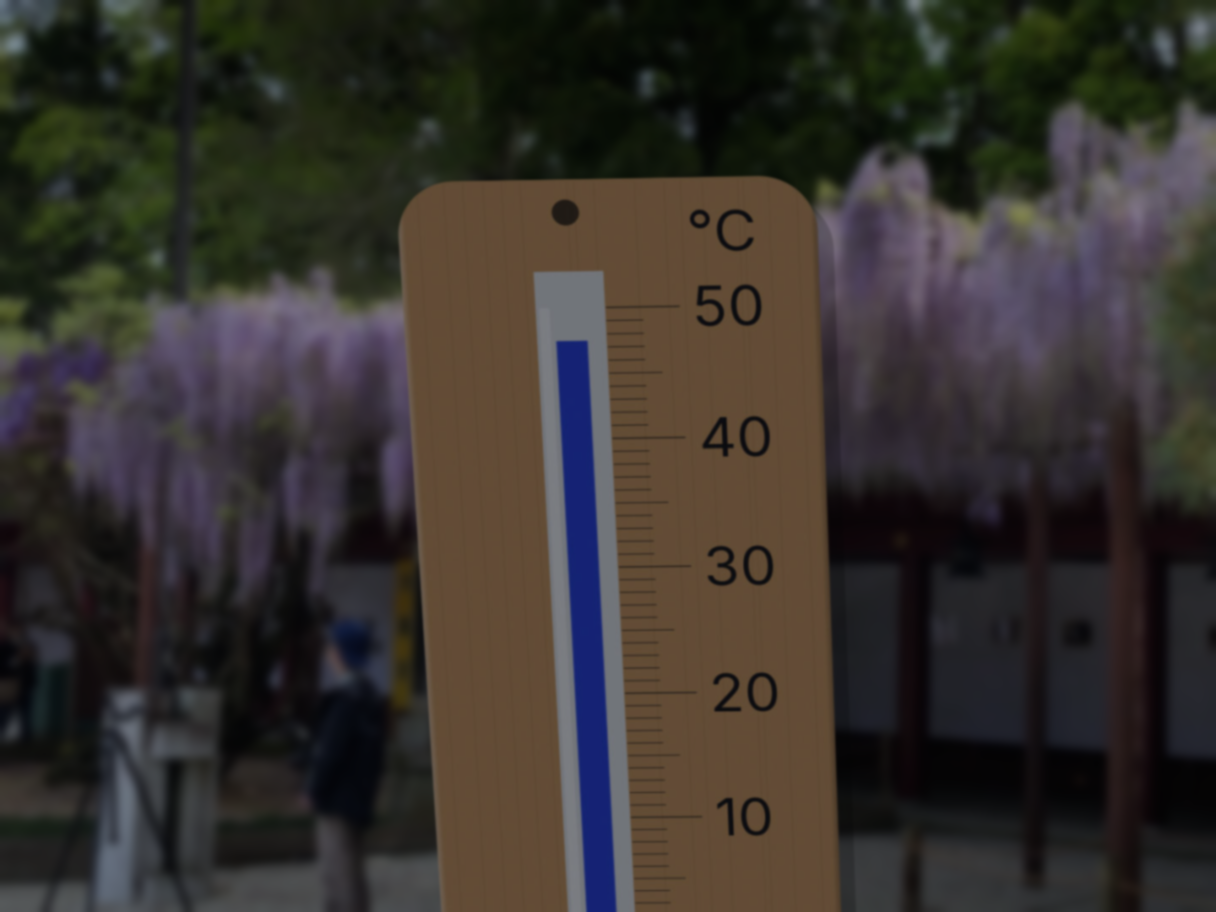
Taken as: °C 47.5
